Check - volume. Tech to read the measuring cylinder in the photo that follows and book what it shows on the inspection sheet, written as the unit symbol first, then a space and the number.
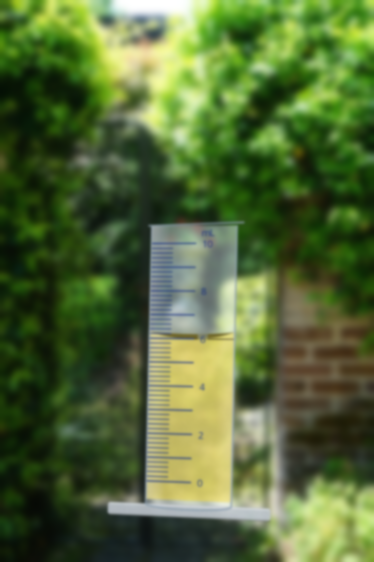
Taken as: mL 6
